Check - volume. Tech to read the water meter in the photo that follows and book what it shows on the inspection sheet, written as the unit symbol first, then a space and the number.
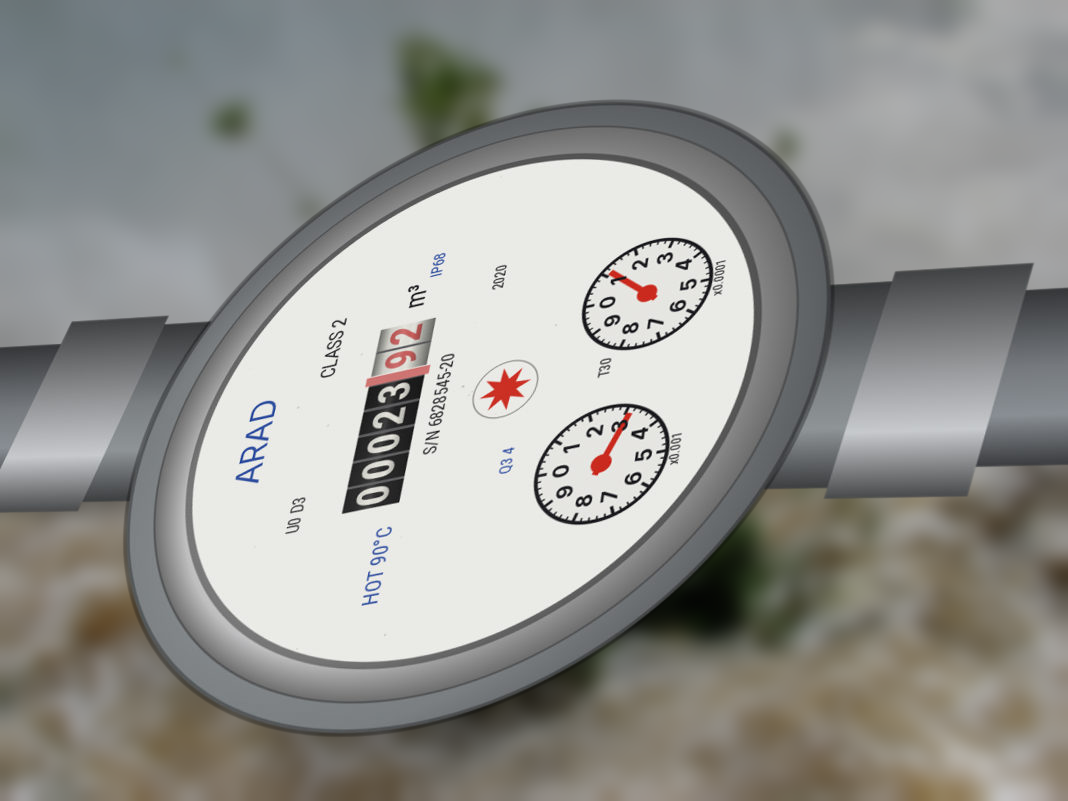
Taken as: m³ 23.9231
